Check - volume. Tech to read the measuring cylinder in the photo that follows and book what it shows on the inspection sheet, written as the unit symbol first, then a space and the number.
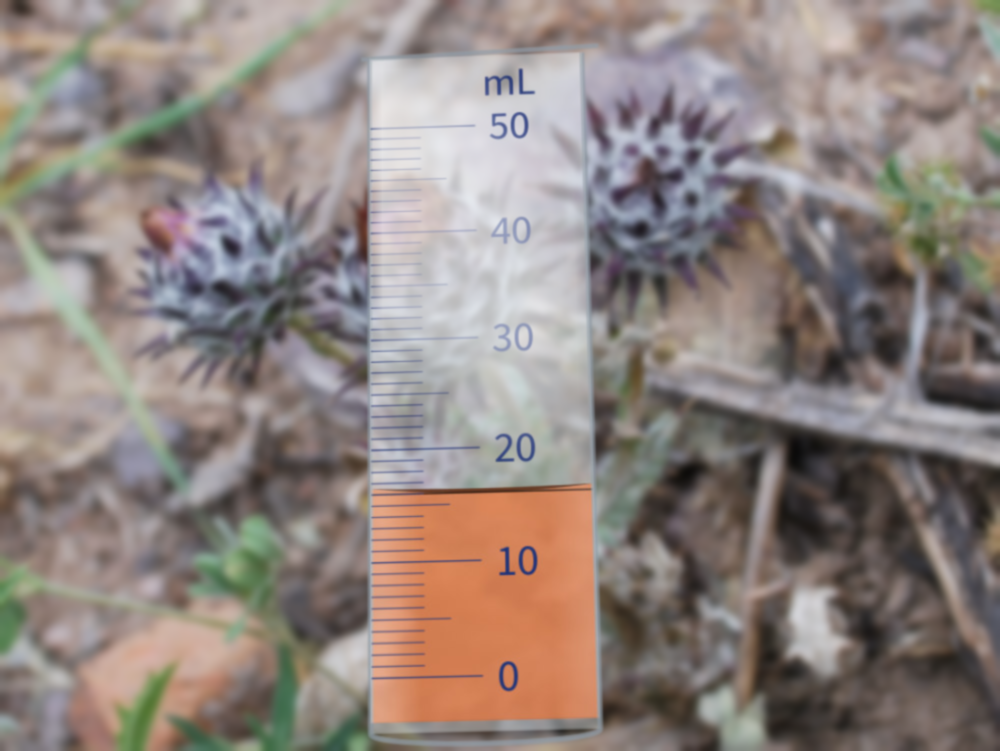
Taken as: mL 16
